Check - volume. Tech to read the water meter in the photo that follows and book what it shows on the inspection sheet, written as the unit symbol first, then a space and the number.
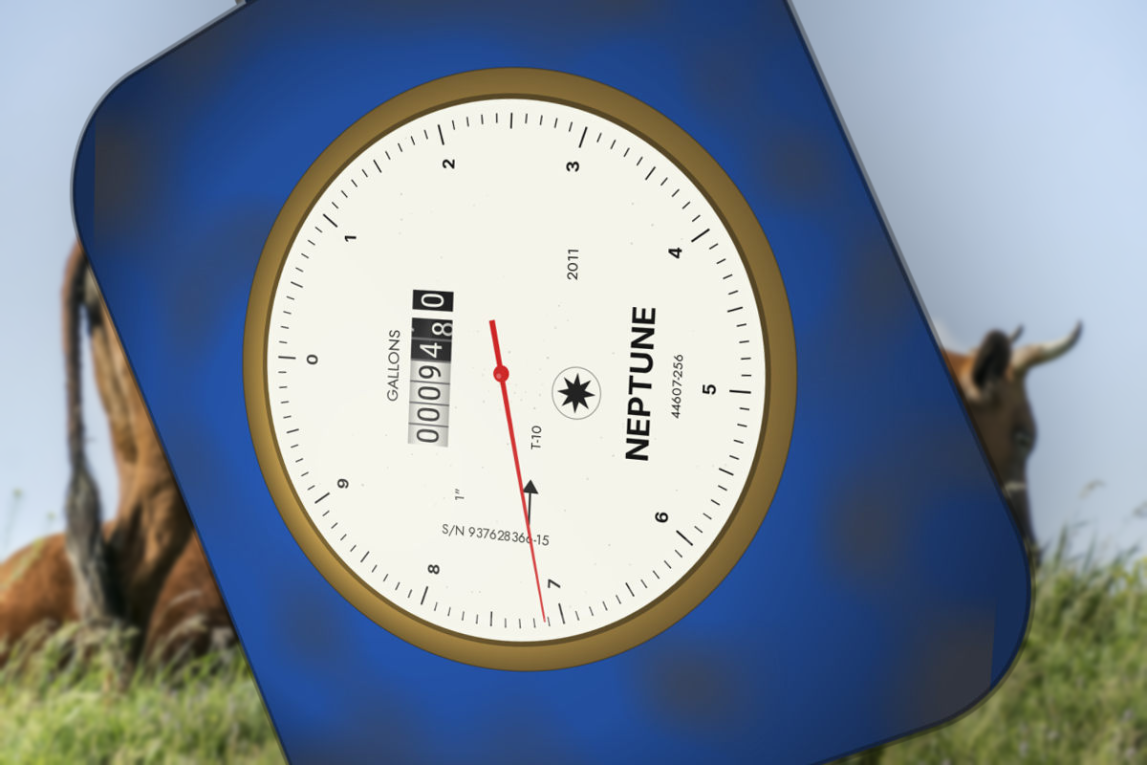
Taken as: gal 9477.1
